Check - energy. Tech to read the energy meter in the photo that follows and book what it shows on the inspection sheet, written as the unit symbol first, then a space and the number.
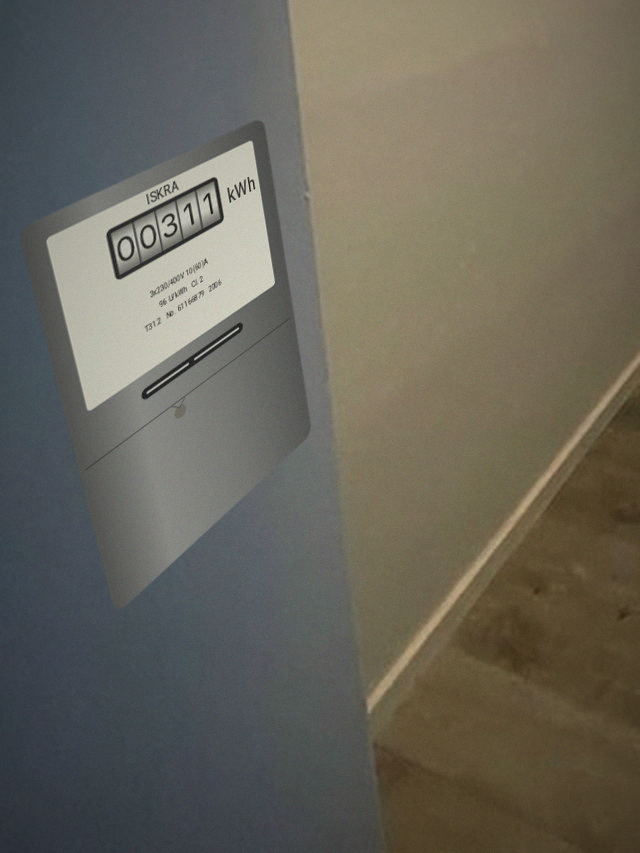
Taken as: kWh 311
